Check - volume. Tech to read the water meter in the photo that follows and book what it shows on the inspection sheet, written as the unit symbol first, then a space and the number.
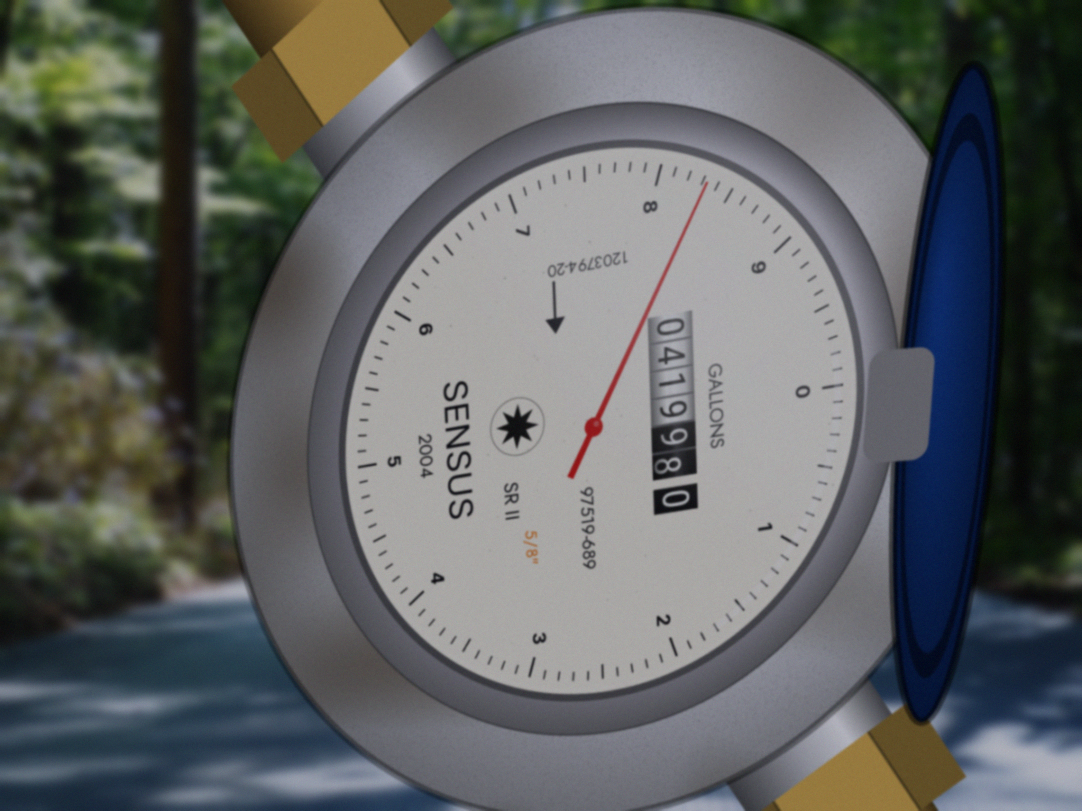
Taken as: gal 419978.3
